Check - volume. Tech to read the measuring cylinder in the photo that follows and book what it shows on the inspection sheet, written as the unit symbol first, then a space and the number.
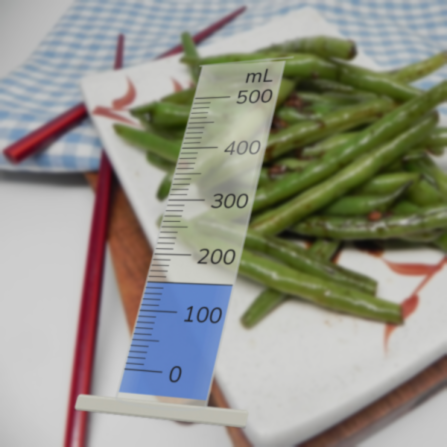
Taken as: mL 150
